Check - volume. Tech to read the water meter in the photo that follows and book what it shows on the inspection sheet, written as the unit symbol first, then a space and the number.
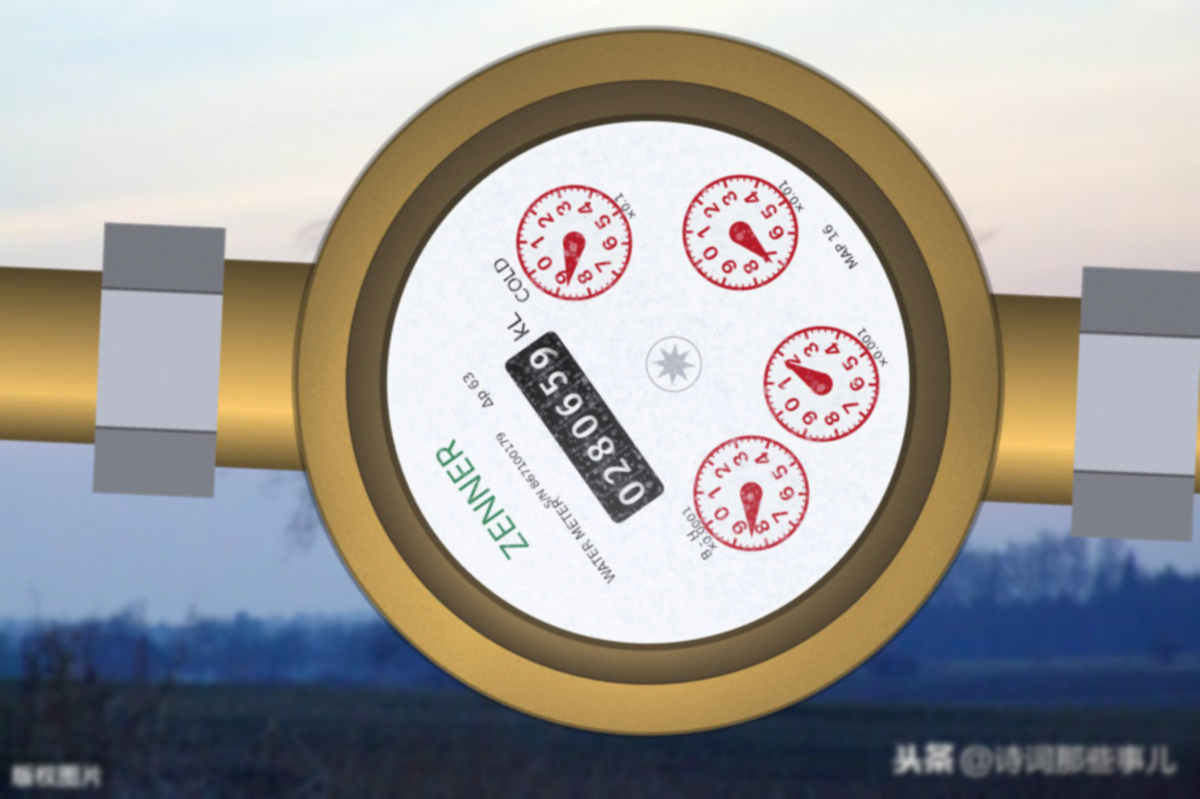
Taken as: kL 280658.8718
